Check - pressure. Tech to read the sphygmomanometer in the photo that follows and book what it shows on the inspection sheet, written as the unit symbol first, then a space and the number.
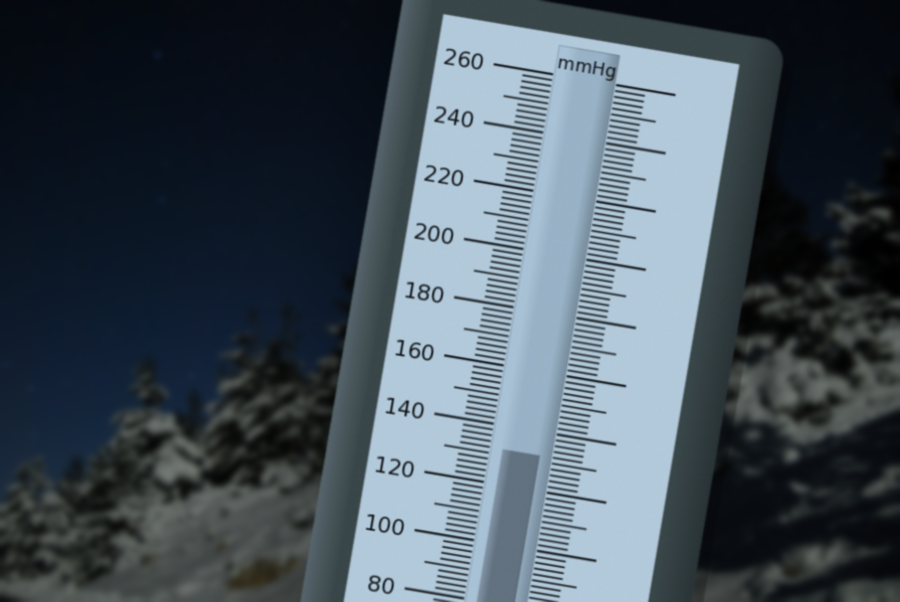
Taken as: mmHg 132
